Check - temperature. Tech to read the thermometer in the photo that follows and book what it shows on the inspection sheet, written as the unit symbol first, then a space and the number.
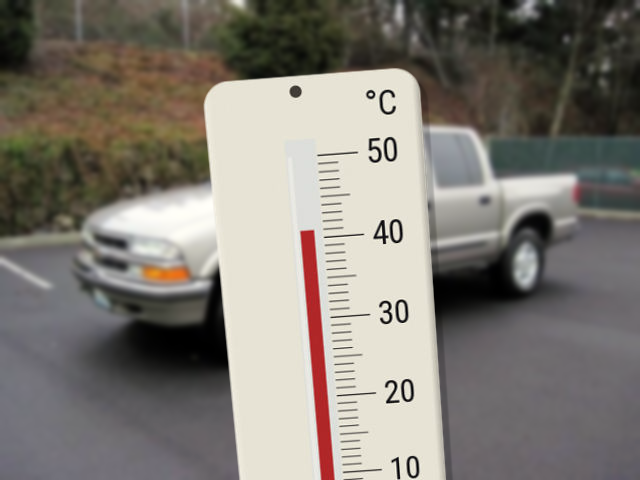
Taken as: °C 41
